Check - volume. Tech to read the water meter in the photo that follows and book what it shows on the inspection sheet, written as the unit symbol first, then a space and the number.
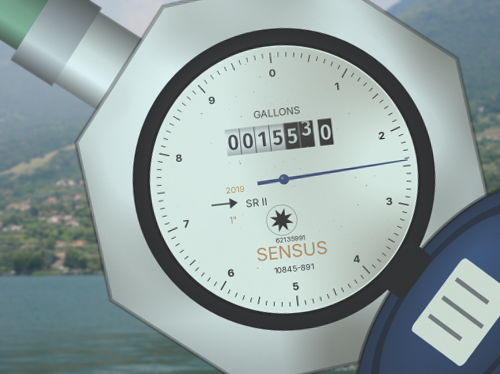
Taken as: gal 15532.4
